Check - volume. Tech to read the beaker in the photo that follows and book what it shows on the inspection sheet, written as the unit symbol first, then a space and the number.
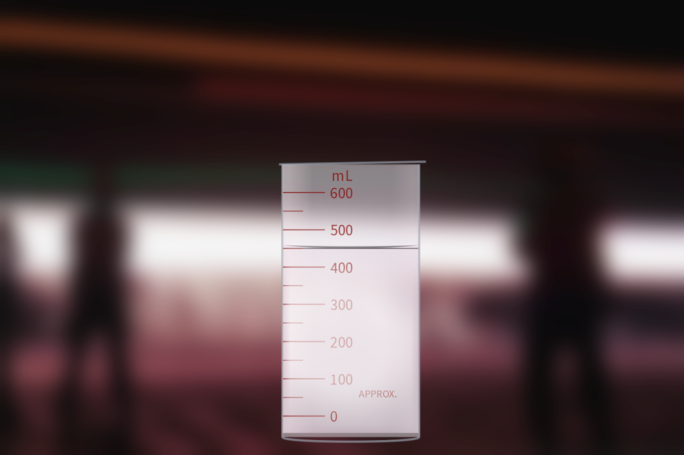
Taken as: mL 450
